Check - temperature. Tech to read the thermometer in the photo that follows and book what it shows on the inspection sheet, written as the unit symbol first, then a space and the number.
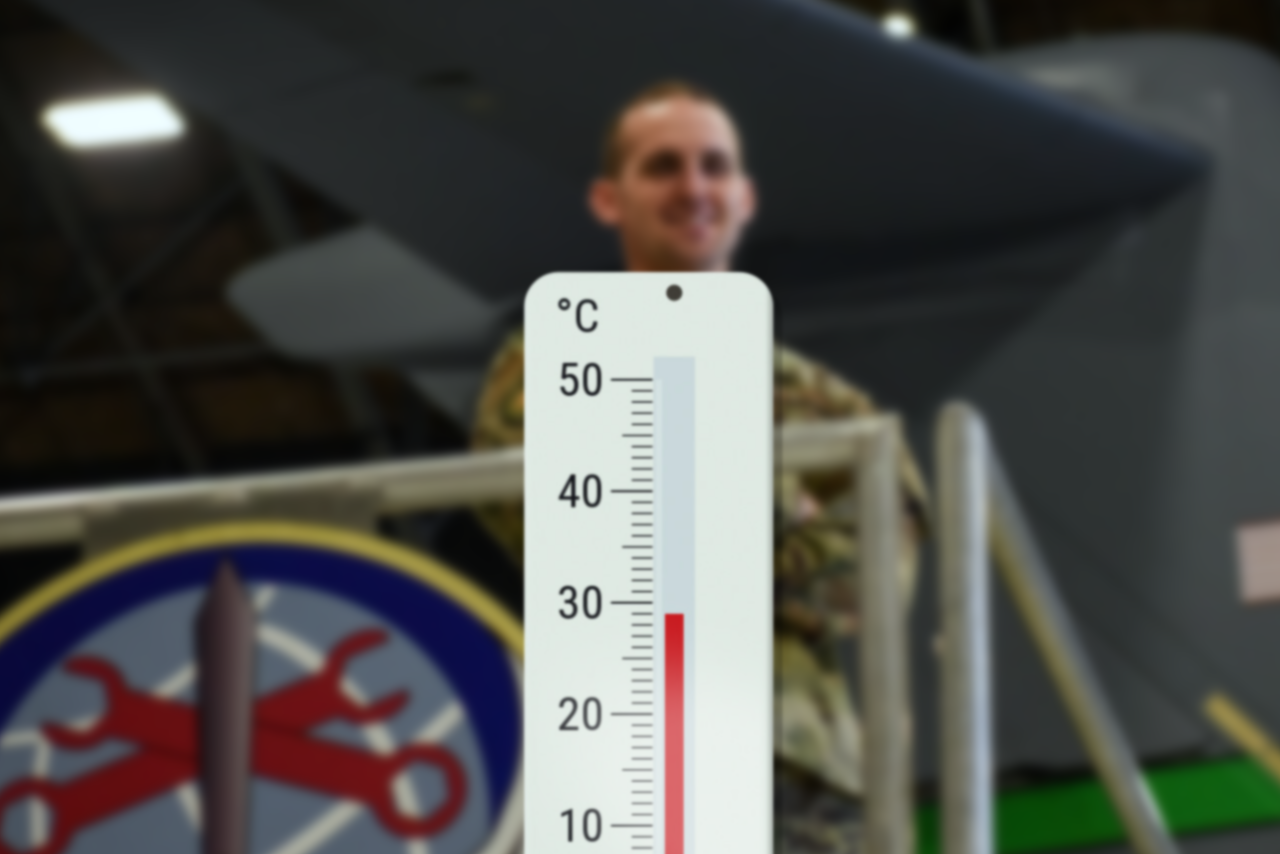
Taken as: °C 29
